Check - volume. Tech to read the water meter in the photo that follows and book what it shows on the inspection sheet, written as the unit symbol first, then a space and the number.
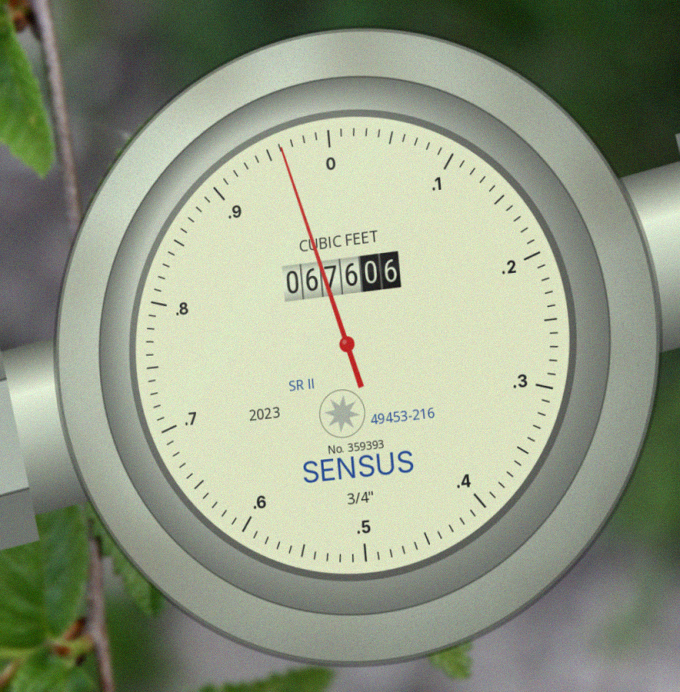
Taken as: ft³ 67605.96
